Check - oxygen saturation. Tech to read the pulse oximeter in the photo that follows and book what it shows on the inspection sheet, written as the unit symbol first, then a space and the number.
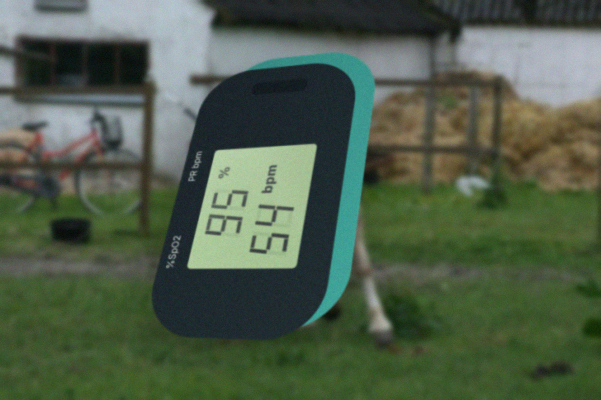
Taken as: % 95
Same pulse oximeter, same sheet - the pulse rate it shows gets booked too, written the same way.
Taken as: bpm 54
